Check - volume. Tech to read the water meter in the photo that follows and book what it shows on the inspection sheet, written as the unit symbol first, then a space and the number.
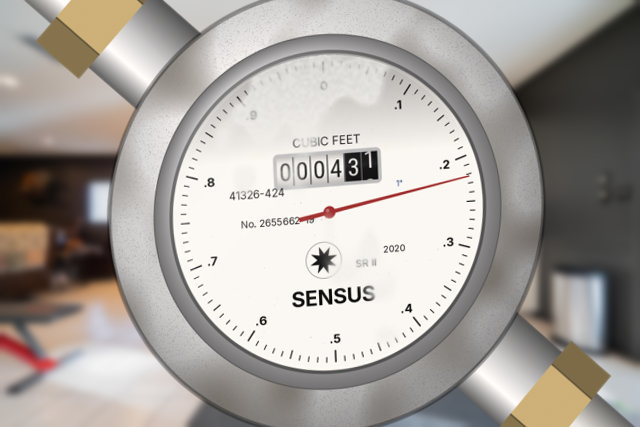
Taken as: ft³ 431.22
